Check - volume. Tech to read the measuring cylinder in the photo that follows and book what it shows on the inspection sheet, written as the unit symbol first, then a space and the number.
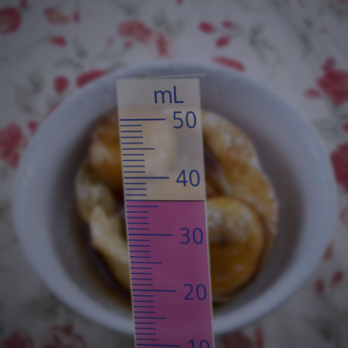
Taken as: mL 36
